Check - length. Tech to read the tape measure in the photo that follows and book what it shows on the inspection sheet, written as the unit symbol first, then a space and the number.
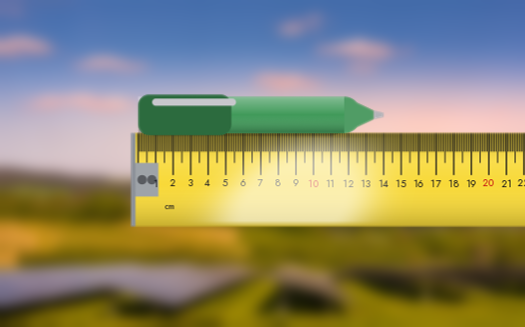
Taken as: cm 14
